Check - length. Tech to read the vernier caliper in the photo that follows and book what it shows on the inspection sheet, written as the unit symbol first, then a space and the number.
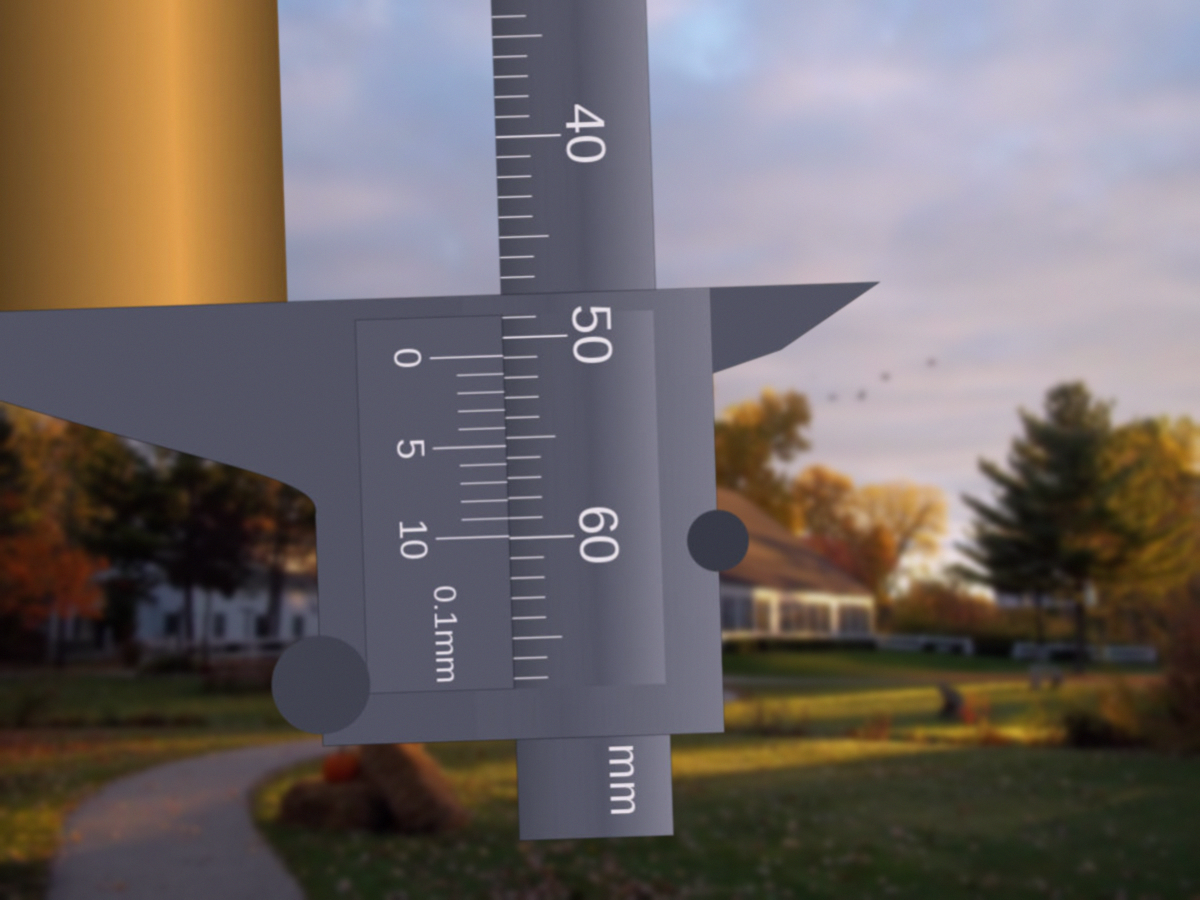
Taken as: mm 50.9
